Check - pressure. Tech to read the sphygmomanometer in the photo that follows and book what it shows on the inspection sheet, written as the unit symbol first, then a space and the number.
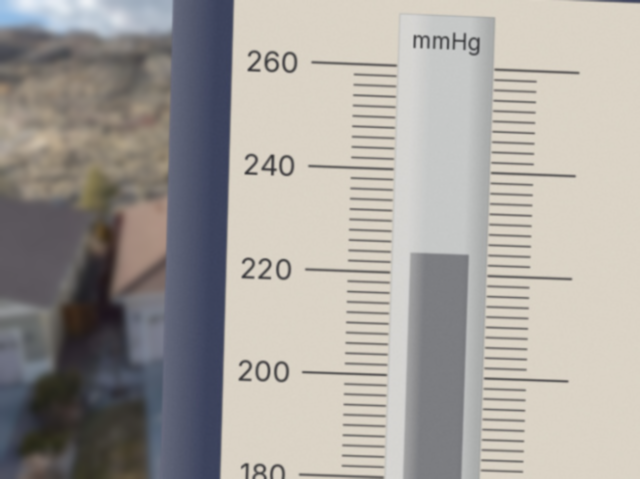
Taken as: mmHg 224
